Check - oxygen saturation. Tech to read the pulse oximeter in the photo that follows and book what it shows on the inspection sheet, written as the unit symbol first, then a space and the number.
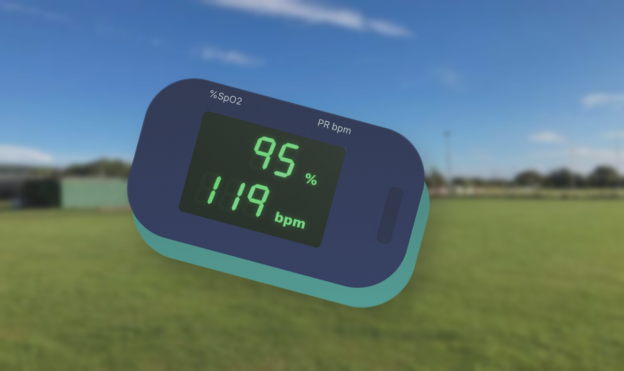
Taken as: % 95
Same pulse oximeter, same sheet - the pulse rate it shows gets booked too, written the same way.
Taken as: bpm 119
